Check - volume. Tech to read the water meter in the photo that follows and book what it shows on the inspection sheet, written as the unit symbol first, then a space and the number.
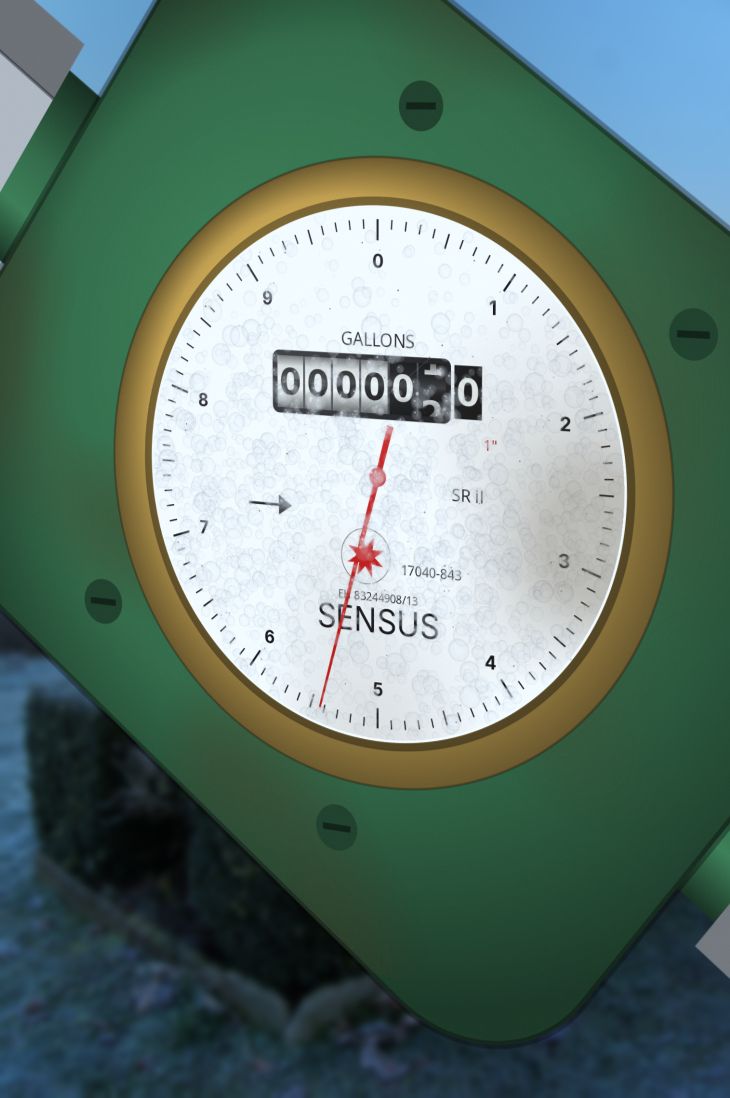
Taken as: gal 15.4
